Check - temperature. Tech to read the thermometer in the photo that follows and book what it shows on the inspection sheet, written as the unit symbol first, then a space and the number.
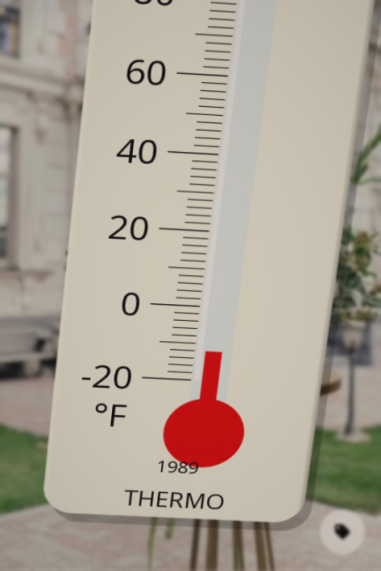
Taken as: °F -12
